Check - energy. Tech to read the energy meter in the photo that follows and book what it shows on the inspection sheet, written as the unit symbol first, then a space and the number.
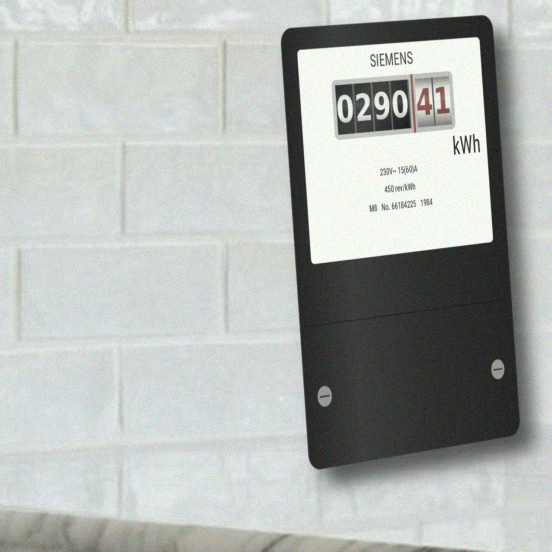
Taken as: kWh 290.41
